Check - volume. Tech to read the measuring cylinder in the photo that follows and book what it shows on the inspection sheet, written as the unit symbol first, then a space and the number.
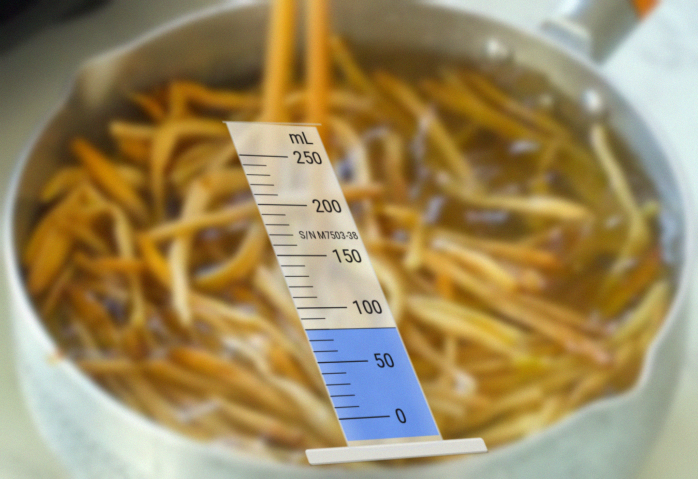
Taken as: mL 80
